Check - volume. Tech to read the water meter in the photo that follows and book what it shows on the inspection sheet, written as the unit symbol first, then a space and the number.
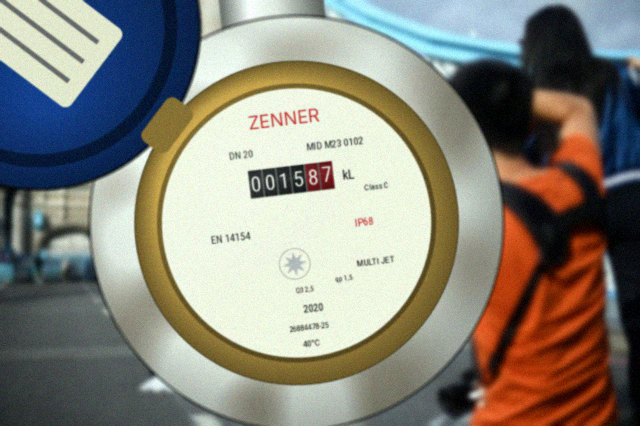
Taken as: kL 15.87
